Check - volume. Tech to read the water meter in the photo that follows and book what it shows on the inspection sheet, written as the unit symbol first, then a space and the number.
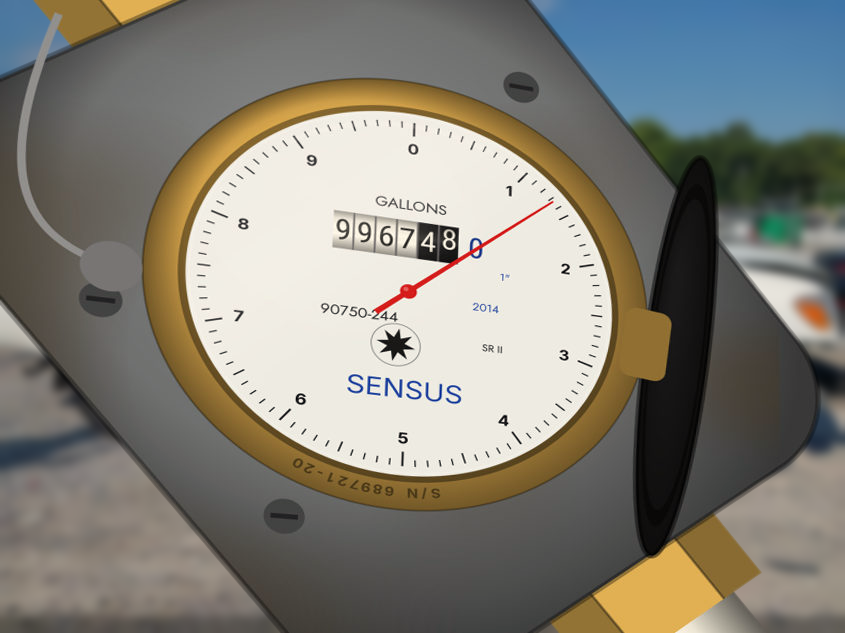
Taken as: gal 9967481.3
